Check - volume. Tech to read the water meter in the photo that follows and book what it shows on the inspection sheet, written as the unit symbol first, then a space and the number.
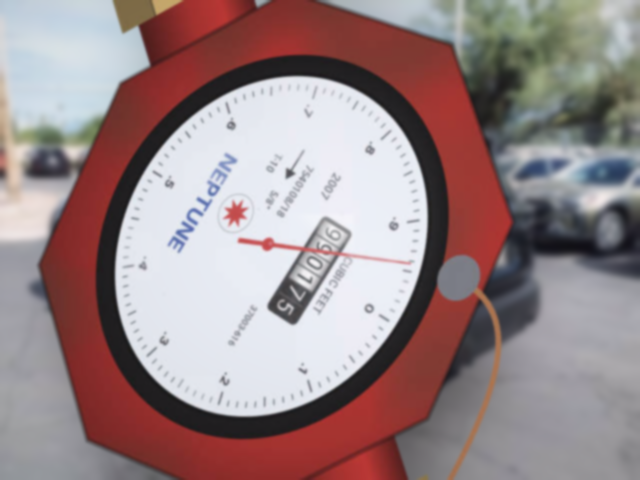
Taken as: ft³ 990174.94
